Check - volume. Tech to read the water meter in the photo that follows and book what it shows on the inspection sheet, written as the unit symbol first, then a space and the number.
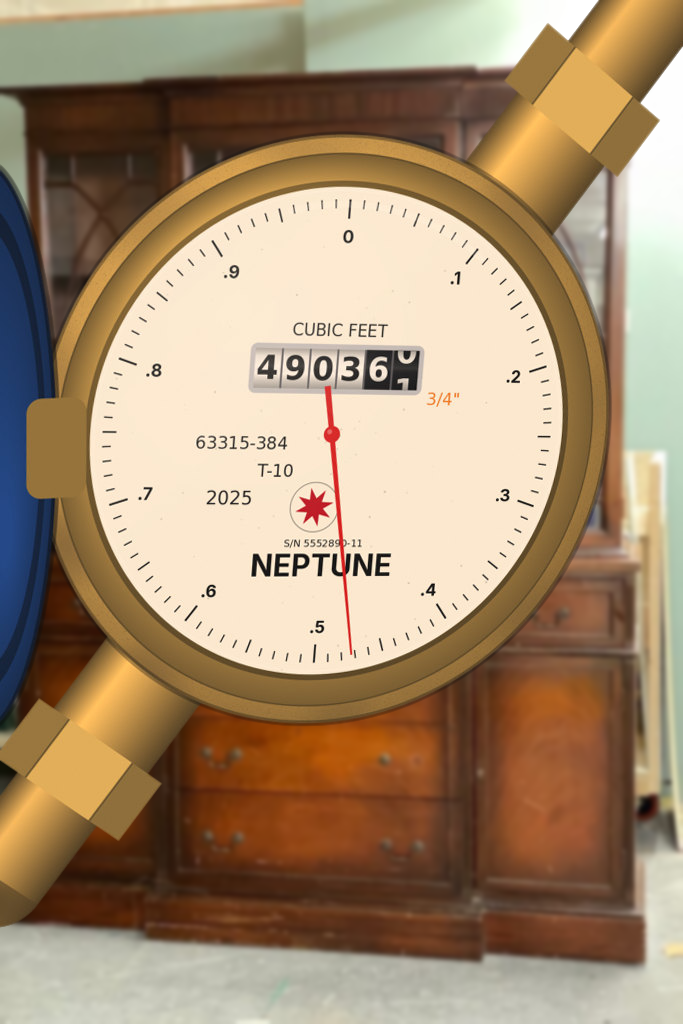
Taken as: ft³ 490360.47
